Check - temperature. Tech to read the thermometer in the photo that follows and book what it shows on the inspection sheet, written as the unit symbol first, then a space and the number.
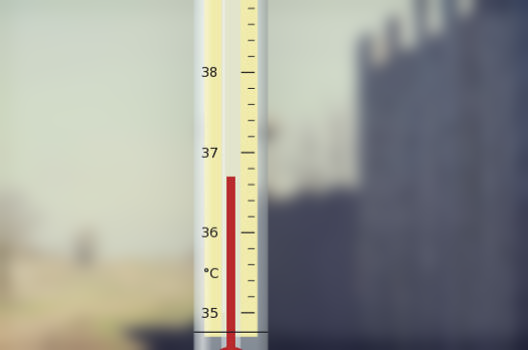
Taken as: °C 36.7
